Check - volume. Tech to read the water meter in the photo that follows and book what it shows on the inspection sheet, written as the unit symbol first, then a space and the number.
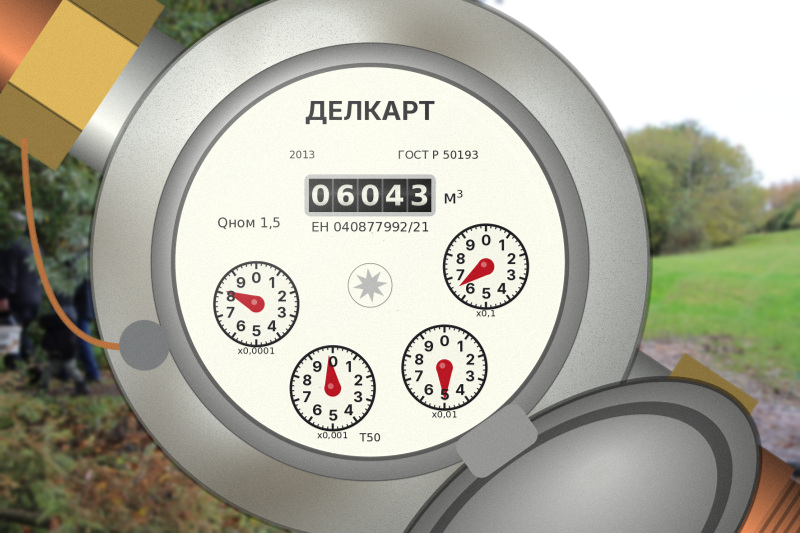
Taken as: m³ 6043.6498
